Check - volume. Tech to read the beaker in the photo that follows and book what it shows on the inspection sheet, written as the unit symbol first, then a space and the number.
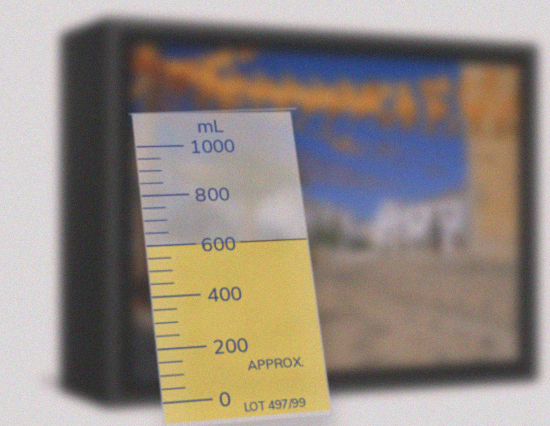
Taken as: mL 600
